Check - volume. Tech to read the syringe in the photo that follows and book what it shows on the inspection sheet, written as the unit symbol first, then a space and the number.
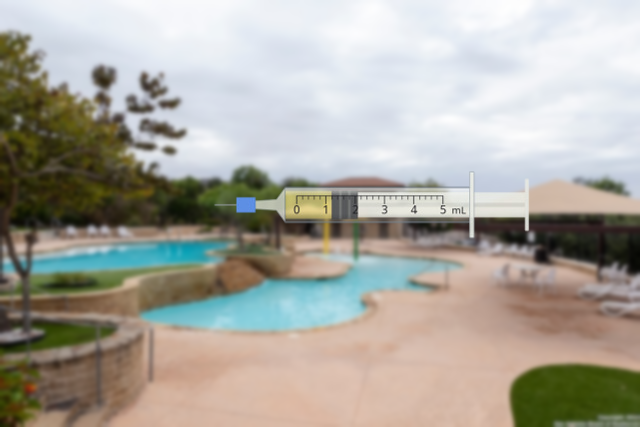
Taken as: mL 1.2
